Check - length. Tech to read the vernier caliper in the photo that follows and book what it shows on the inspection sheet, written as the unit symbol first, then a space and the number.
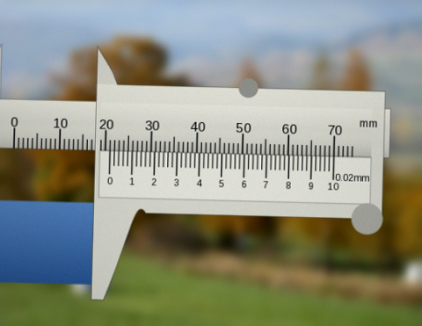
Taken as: mm 21.0
